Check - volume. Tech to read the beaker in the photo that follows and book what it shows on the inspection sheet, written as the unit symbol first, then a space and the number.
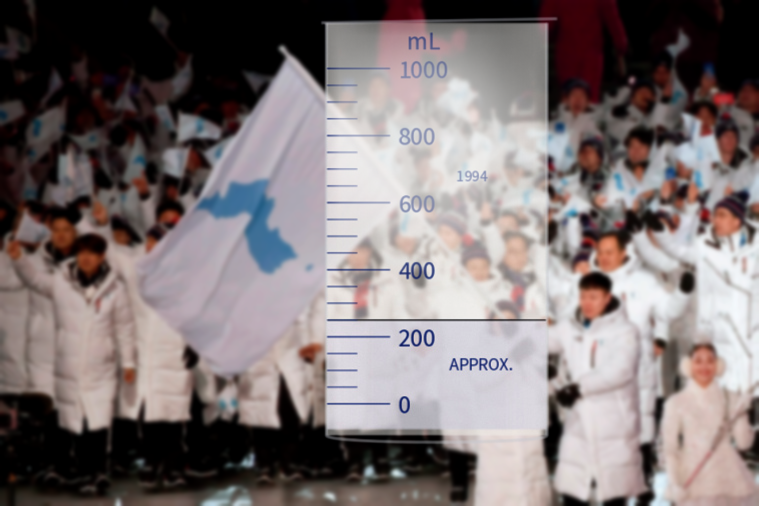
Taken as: mL 250
